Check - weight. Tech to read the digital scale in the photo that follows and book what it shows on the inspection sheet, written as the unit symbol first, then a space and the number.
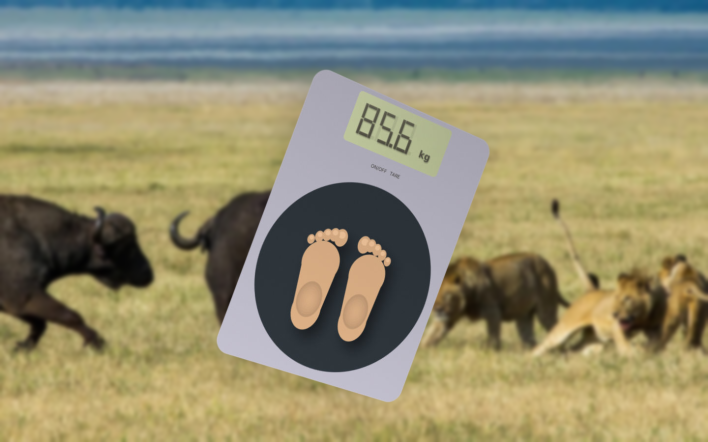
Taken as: kg 85.6
